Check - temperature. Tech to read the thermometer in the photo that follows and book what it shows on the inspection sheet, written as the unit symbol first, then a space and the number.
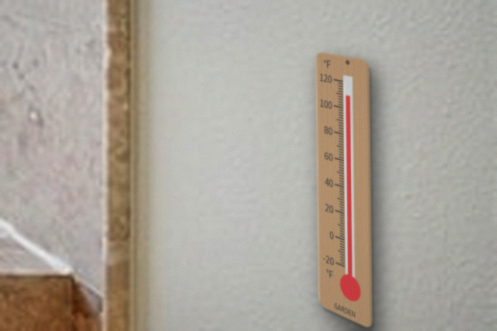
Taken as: °F 110
